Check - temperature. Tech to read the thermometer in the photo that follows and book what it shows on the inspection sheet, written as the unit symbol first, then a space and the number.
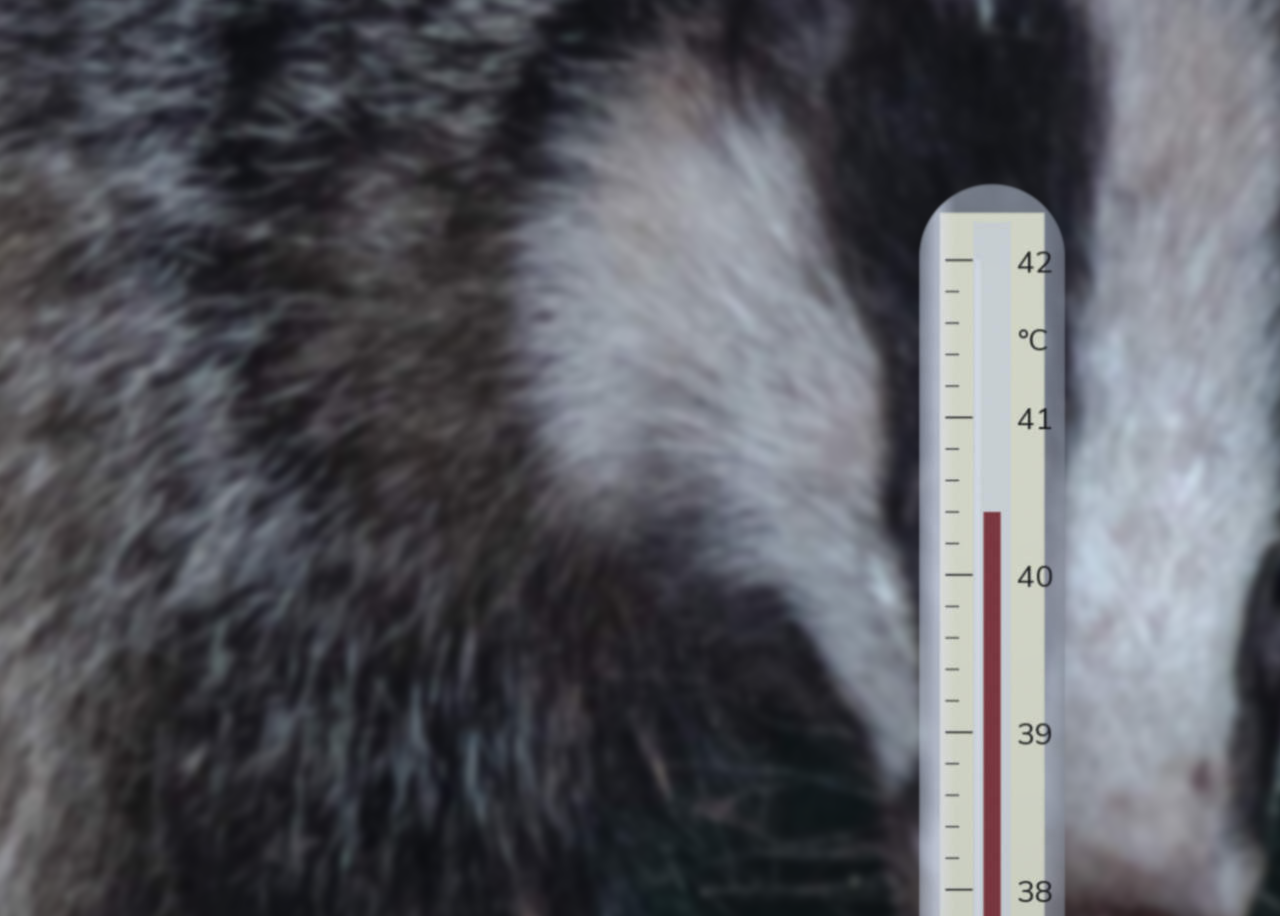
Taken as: °C 40.4
